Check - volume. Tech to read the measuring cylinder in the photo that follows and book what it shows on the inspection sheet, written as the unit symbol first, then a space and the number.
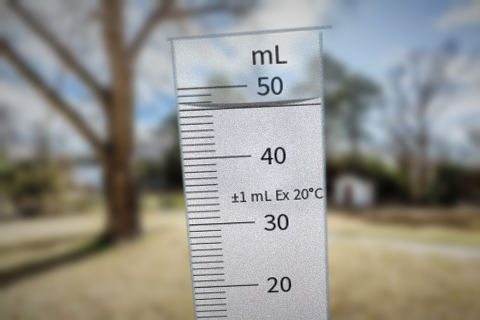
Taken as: mL 47
